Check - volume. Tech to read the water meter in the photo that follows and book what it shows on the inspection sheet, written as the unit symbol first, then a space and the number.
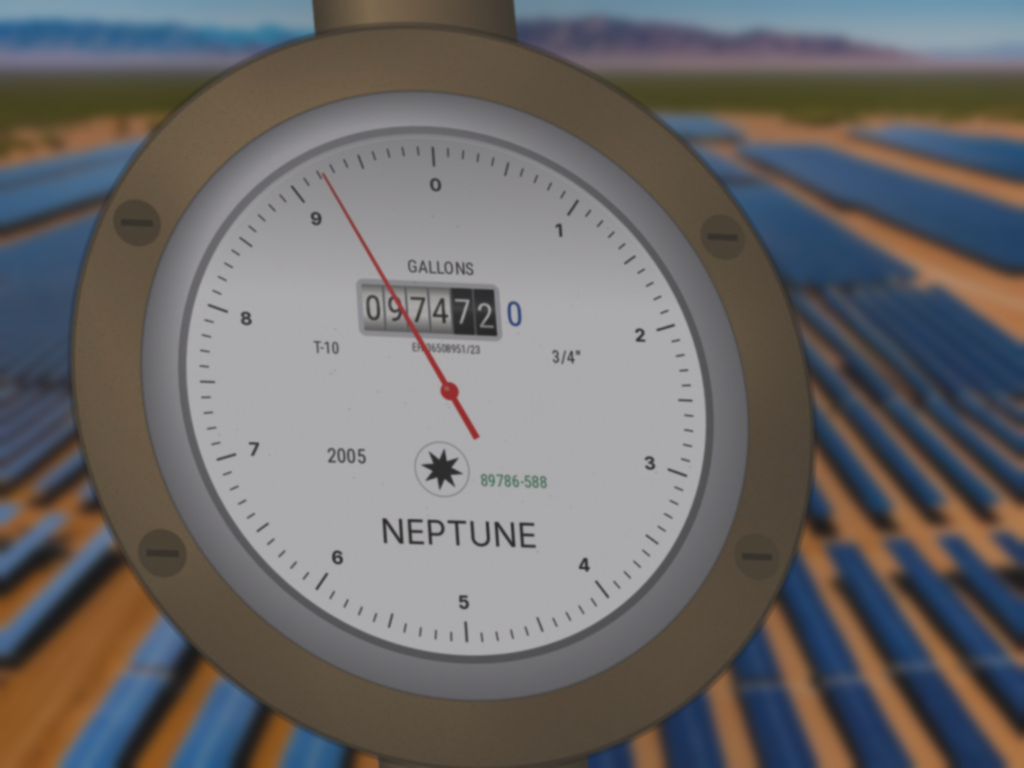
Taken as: gal 974719.2
